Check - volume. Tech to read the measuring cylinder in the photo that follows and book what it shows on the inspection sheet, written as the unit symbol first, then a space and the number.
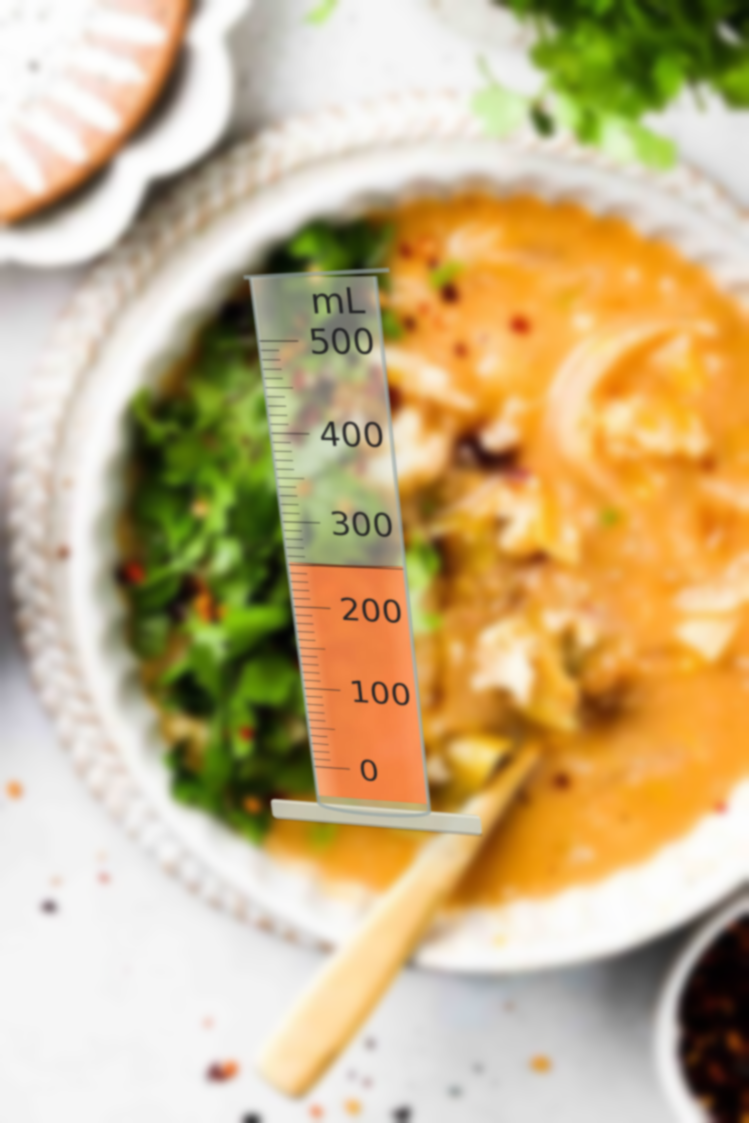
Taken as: mL 250
